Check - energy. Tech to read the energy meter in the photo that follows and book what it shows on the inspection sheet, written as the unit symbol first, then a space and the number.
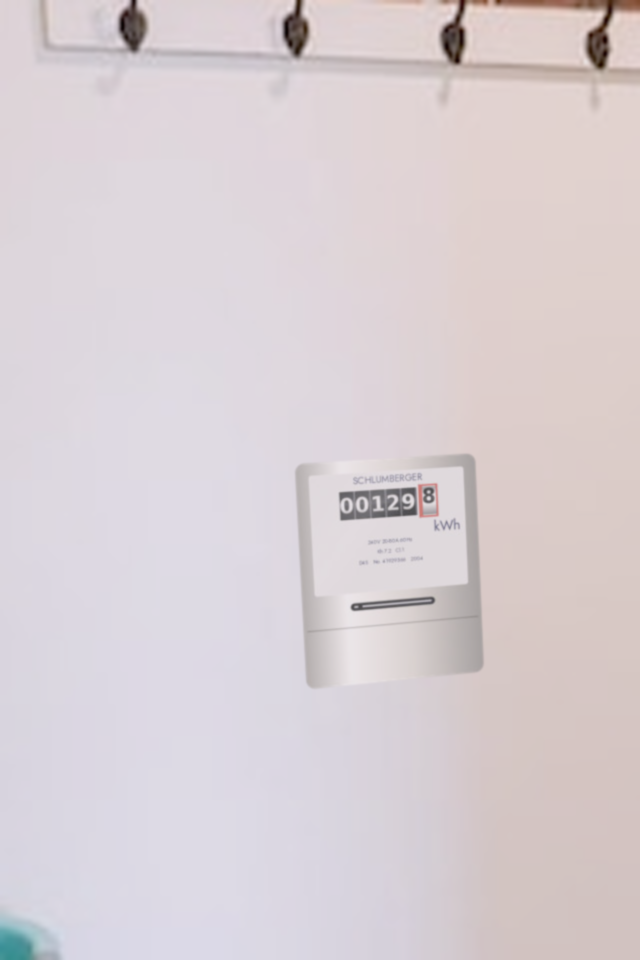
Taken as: kWh 129.8
